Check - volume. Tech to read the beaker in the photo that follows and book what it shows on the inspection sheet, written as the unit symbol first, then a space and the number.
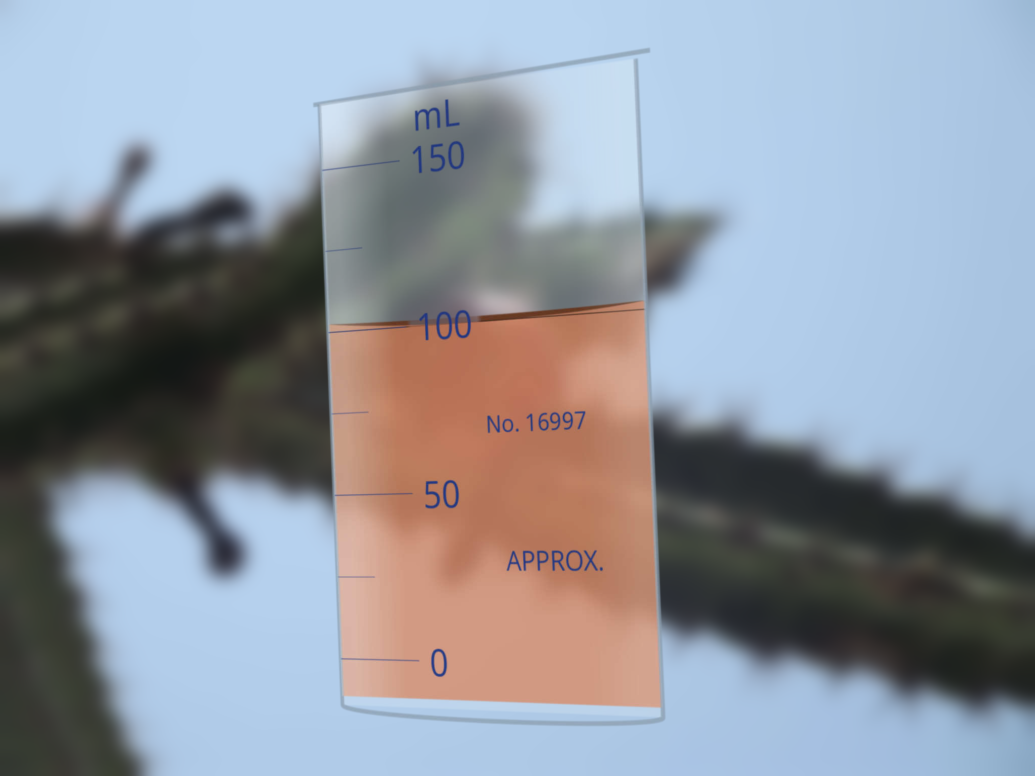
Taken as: mL 100
